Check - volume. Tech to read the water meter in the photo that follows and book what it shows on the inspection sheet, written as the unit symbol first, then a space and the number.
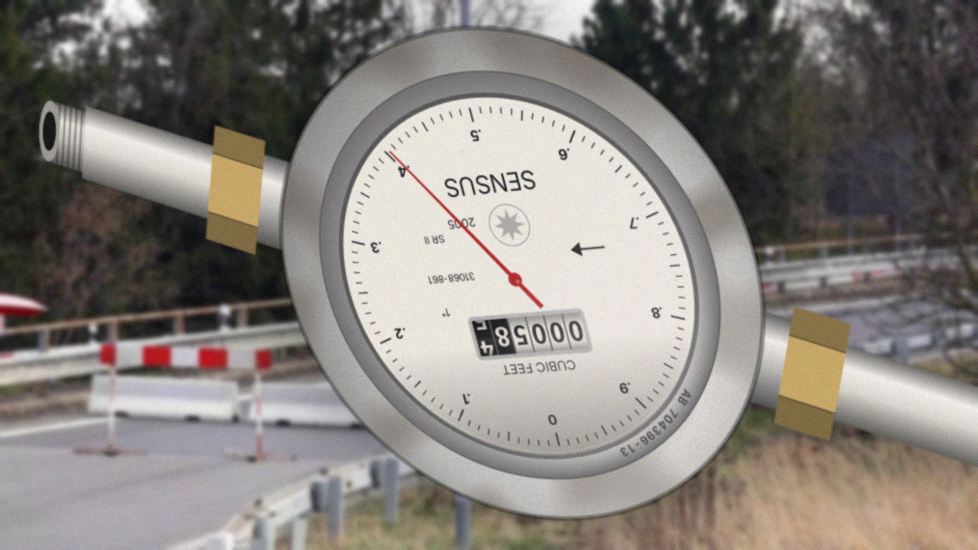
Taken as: ft³ 584.40
